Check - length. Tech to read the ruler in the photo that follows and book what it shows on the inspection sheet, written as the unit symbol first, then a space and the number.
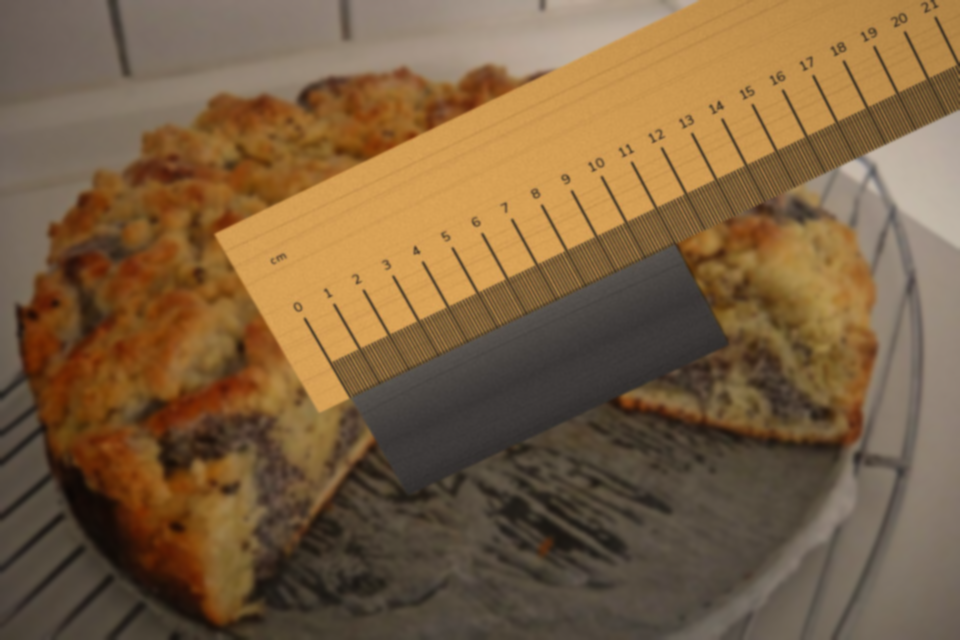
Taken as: cm 11
